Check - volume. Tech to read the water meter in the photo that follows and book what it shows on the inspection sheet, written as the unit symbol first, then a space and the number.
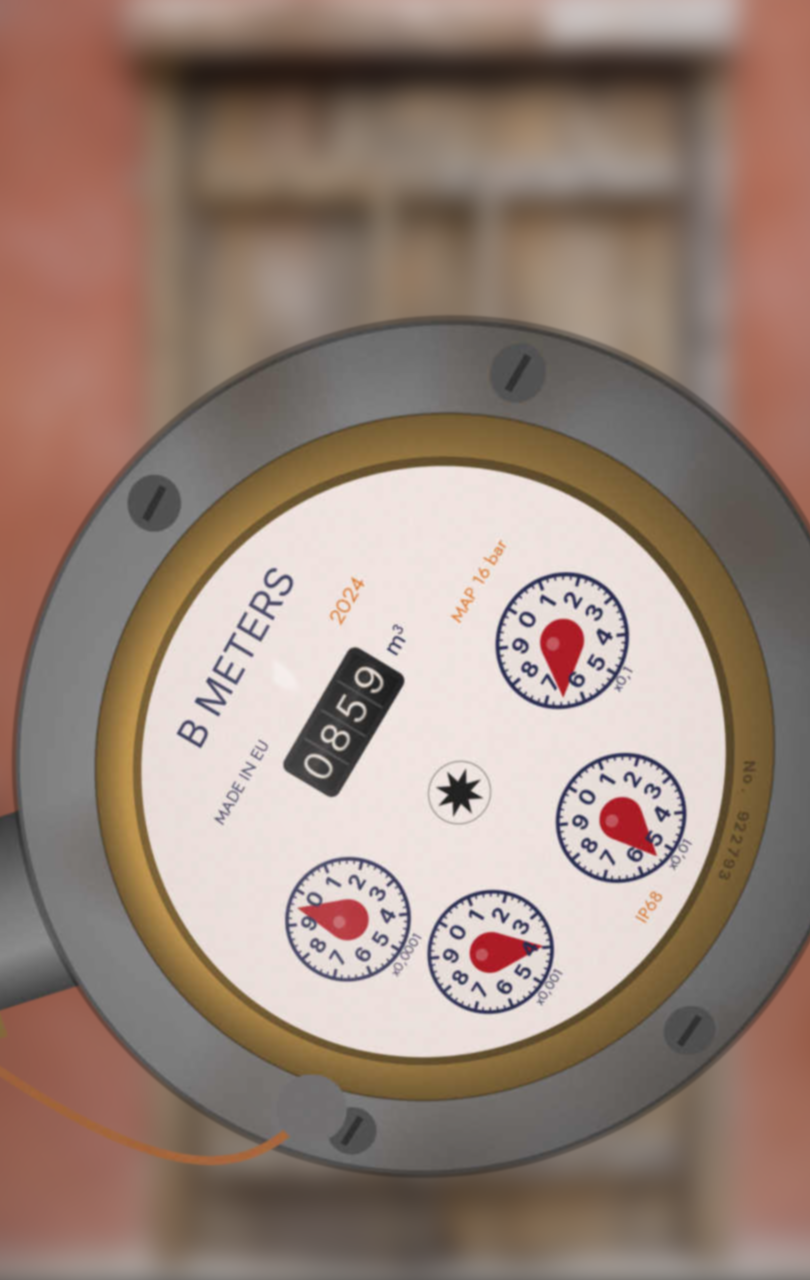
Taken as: m³ 859.6539
